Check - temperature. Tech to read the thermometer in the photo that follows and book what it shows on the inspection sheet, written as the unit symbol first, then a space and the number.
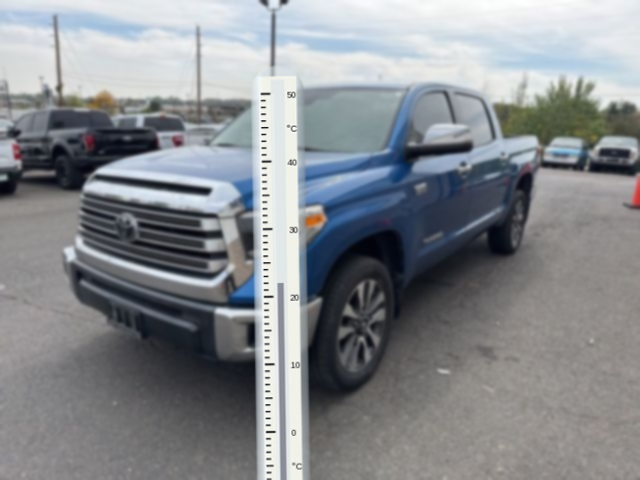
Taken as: °C 22
